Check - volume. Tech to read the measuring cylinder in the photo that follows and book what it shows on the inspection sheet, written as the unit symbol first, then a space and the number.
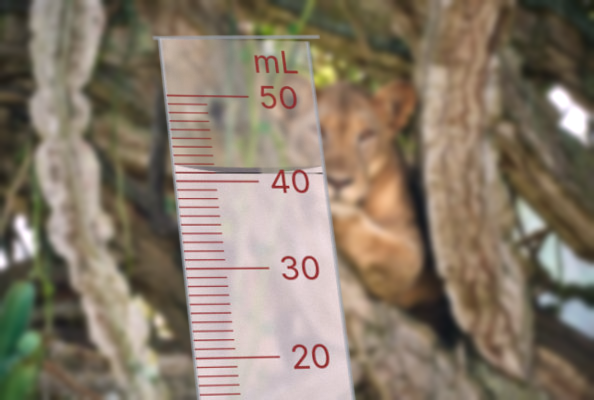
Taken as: mL 41
